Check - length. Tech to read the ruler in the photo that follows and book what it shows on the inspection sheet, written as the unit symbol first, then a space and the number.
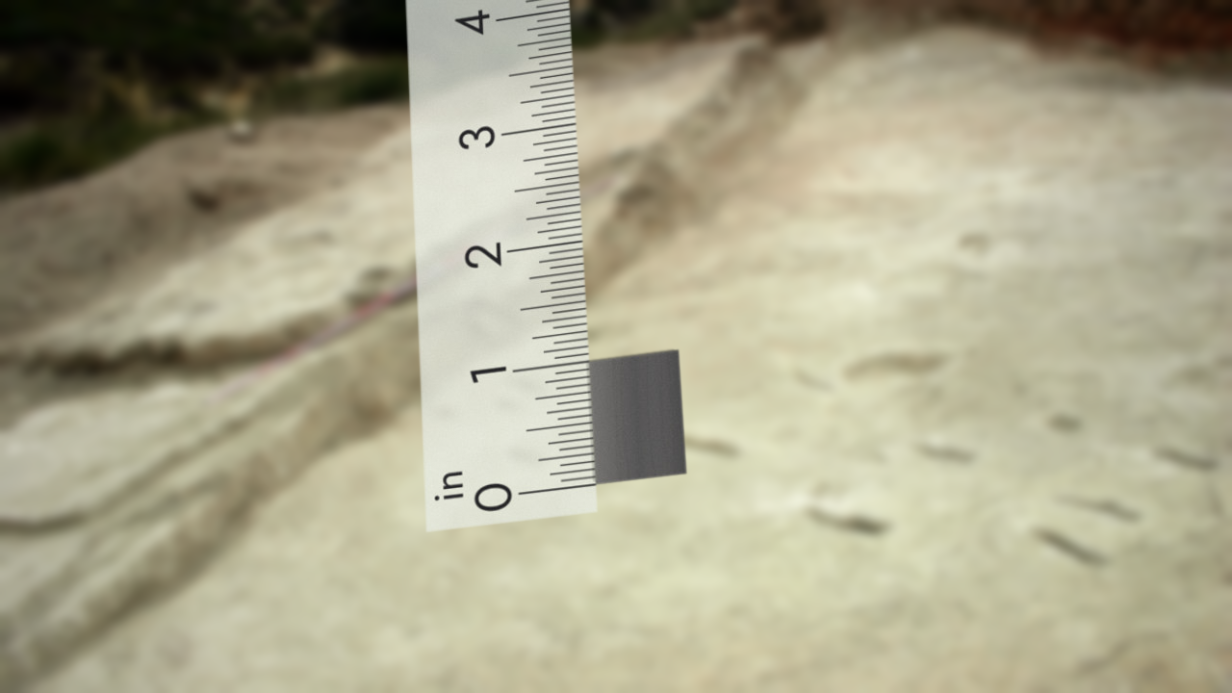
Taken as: in 1
